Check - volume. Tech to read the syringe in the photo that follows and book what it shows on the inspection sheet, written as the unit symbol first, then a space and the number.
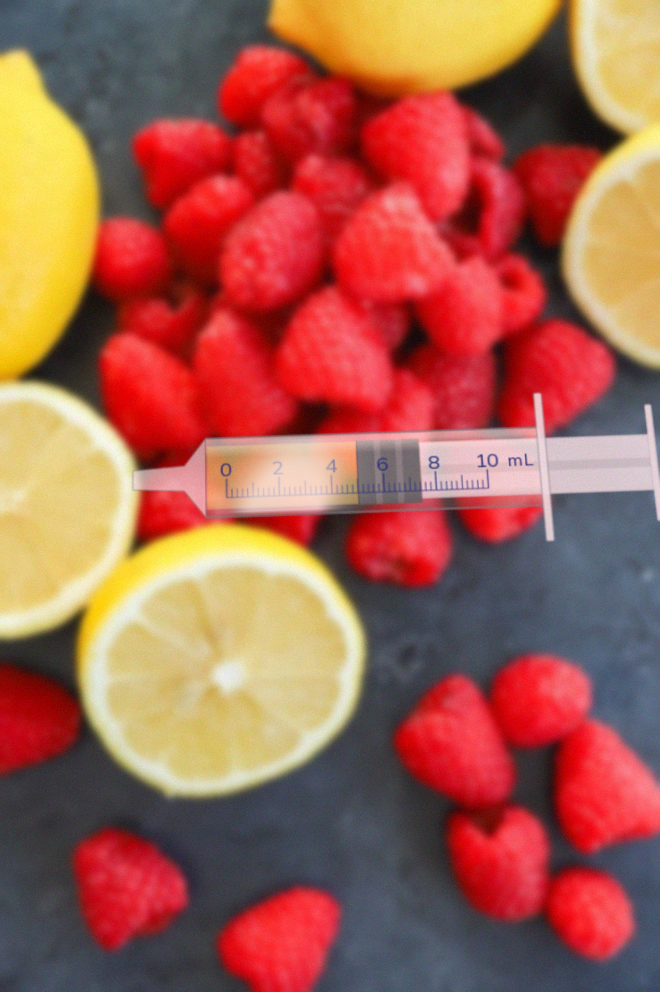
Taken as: mL 5
